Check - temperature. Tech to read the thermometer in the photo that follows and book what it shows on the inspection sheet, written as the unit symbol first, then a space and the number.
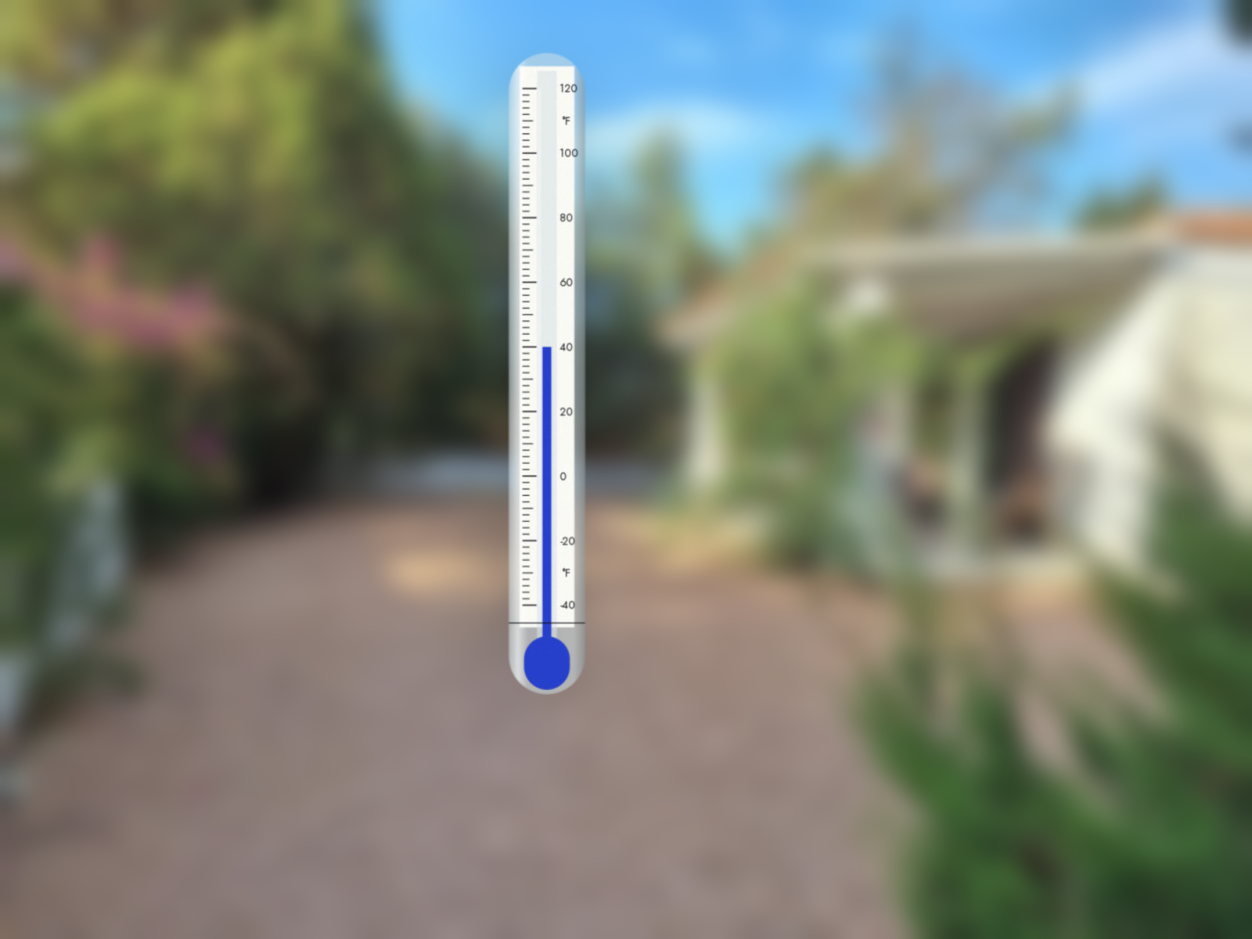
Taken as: °F 40
